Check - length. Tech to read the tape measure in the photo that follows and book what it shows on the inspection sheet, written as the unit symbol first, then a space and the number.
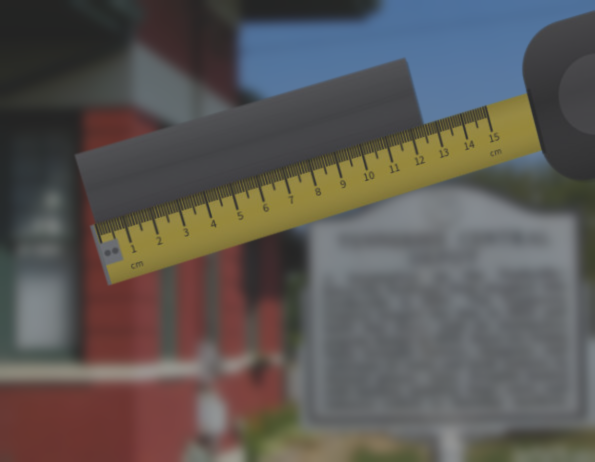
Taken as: cm 12.5
